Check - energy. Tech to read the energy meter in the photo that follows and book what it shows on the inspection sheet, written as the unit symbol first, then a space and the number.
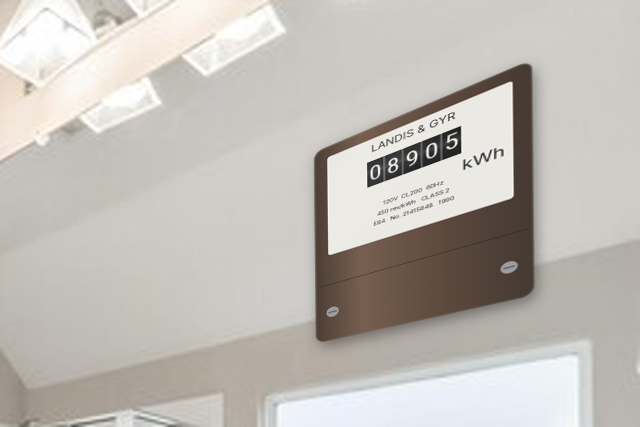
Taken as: kWh 8905
